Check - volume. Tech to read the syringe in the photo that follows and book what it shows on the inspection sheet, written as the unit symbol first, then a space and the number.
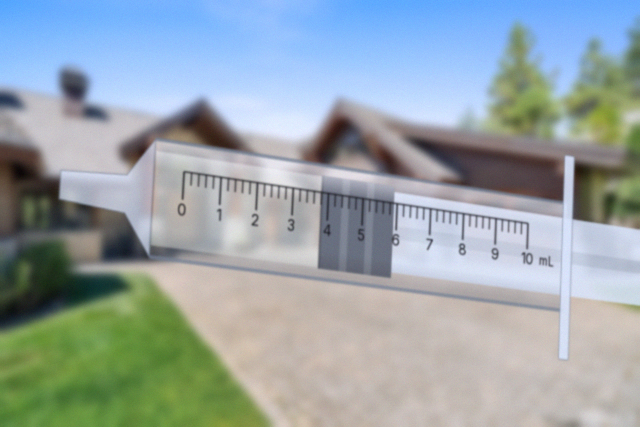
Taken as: mL 3.8
